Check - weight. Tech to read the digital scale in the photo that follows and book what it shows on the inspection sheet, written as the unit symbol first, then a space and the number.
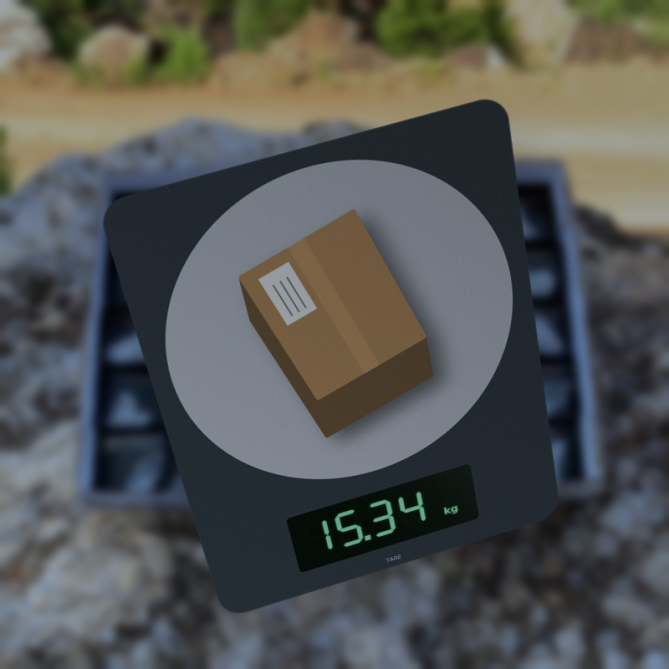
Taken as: kg 15.34
